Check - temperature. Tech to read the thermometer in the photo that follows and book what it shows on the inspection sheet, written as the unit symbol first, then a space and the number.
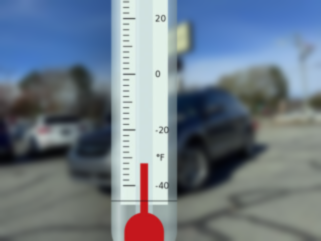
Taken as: °F -32
